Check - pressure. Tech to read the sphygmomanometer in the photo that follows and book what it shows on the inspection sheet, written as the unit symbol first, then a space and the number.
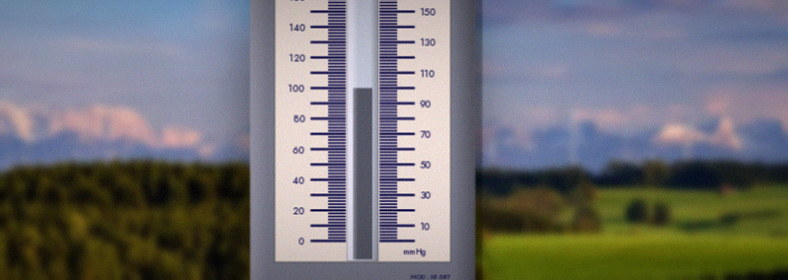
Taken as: mmHg 100
